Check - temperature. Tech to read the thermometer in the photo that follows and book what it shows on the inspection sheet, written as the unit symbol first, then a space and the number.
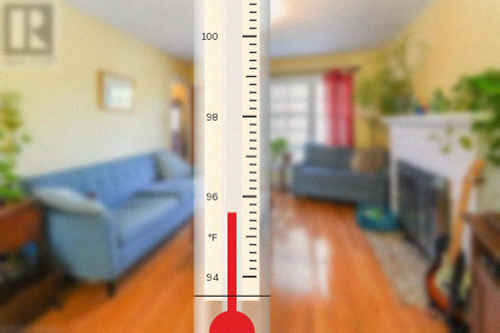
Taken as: °F 95.6
